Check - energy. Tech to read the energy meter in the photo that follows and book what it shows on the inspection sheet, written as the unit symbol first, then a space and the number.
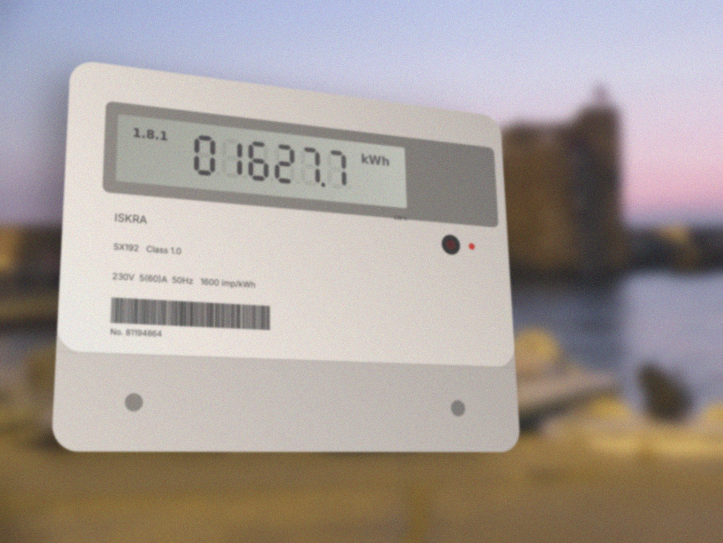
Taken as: kWh 1627.7
